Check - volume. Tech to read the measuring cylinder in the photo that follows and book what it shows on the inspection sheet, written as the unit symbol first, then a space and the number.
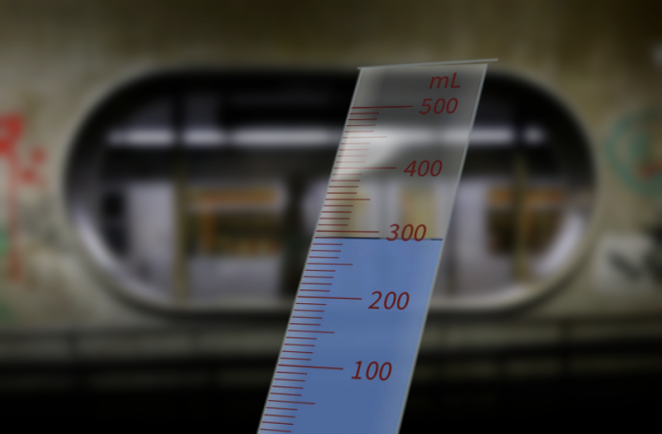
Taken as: mL 290
